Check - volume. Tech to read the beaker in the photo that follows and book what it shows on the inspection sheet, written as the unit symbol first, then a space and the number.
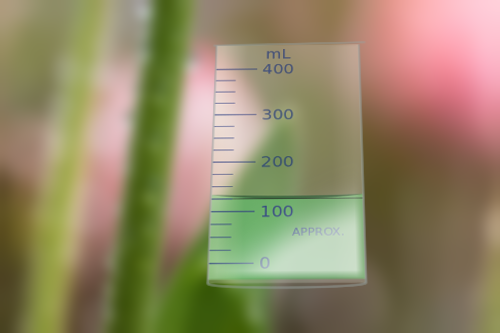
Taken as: mL 125
